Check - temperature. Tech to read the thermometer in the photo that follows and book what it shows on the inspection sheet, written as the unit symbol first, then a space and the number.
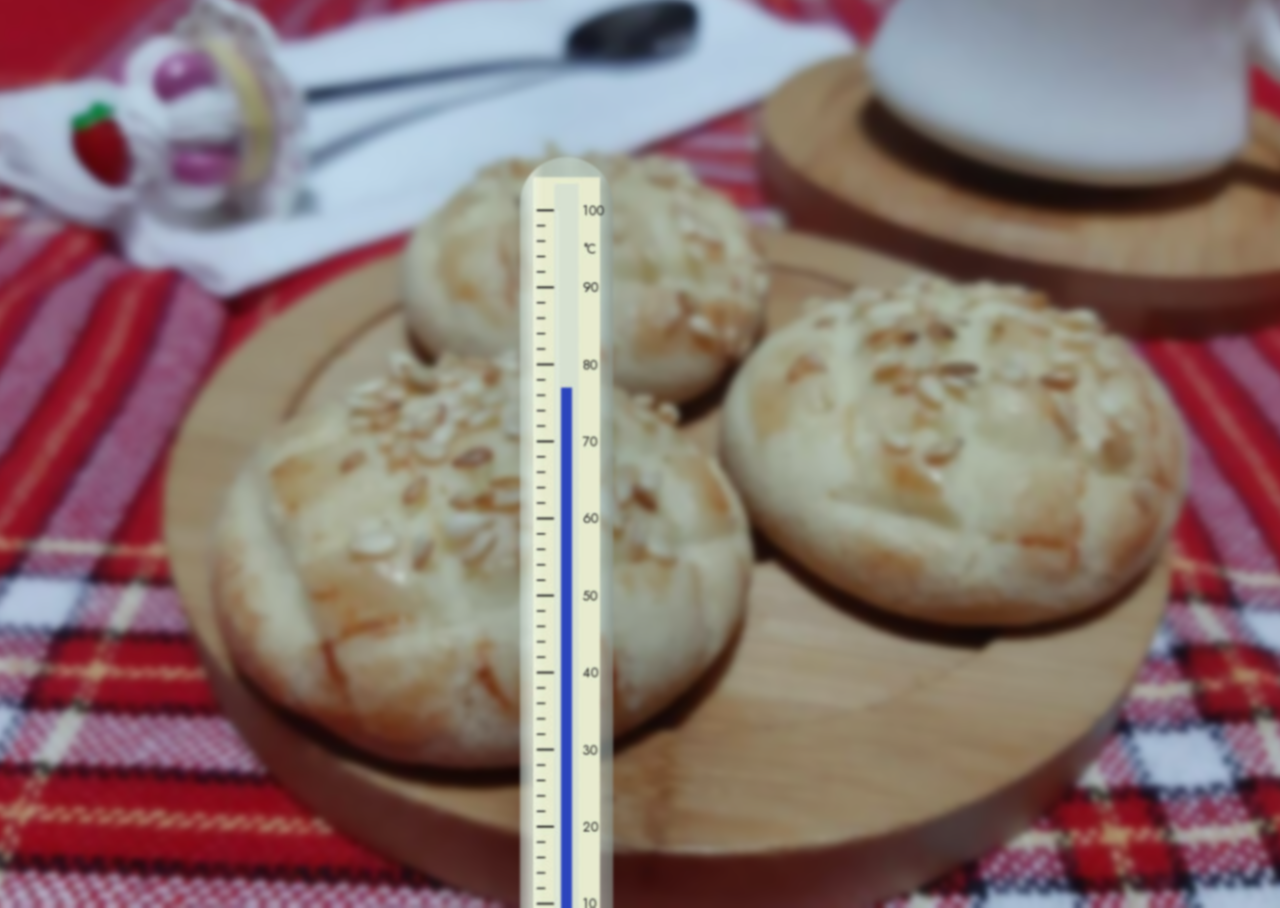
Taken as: °C 77
